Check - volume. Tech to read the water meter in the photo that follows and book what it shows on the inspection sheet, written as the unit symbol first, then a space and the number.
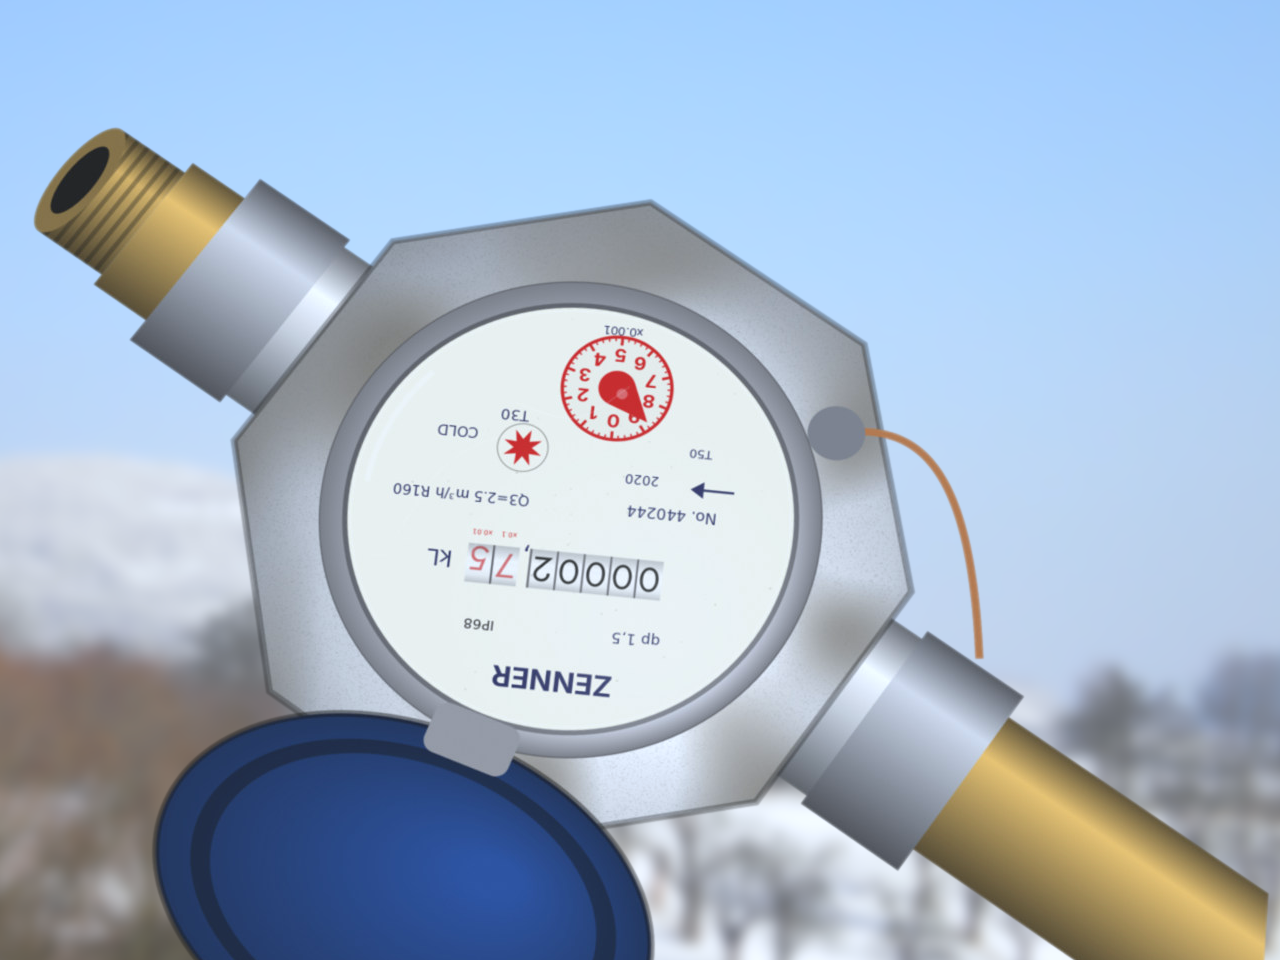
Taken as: kL 2.748
